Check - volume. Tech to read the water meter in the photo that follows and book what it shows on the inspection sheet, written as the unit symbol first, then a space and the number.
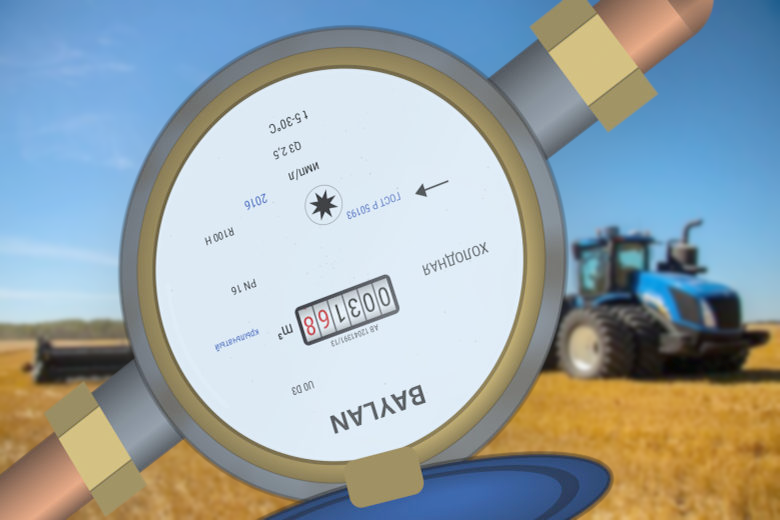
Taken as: m³ 31.68
